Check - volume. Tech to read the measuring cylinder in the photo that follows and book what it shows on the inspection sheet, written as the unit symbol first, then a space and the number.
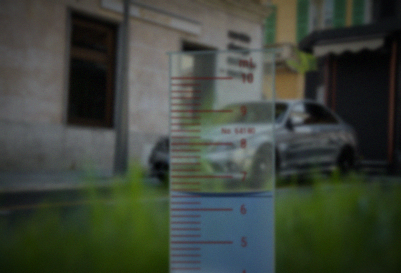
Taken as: mL 6.4
